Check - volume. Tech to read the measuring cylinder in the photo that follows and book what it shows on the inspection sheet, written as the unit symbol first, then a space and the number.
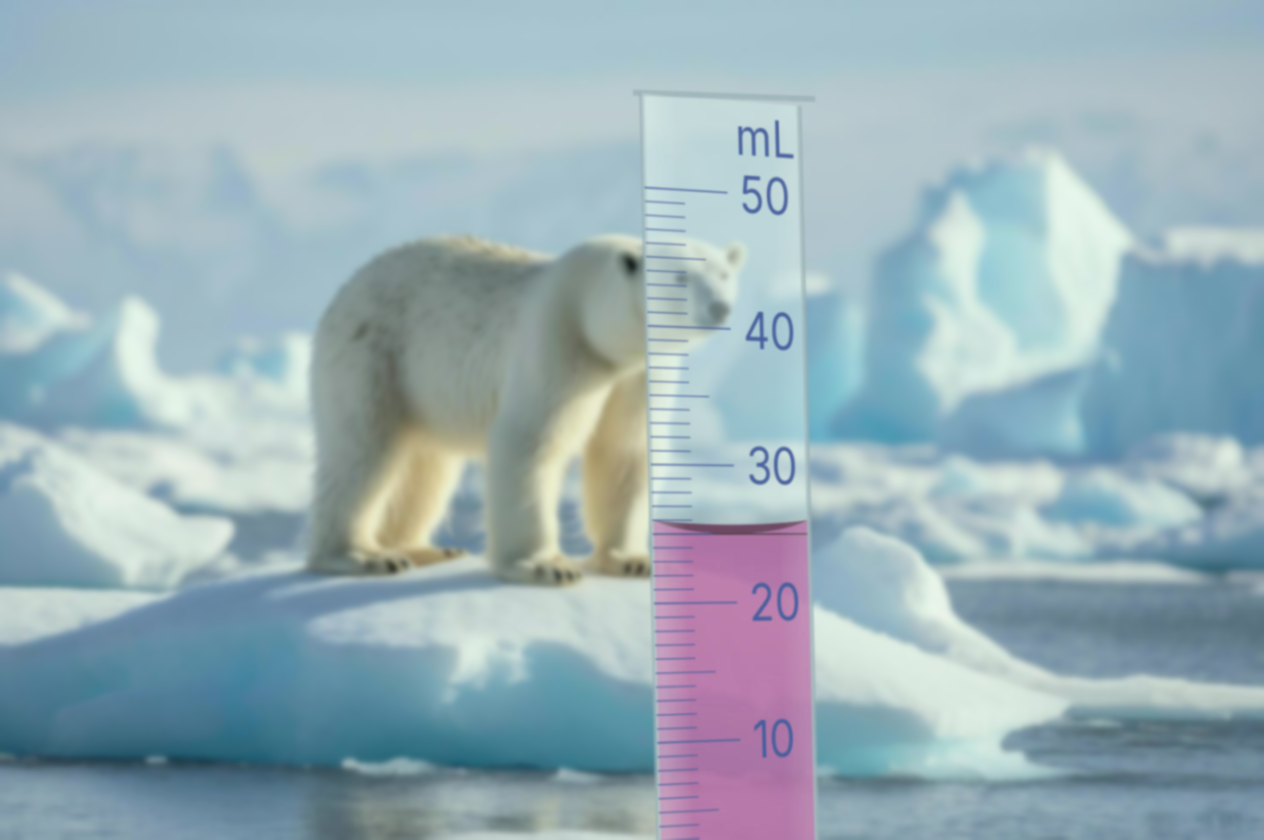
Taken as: mL 25
